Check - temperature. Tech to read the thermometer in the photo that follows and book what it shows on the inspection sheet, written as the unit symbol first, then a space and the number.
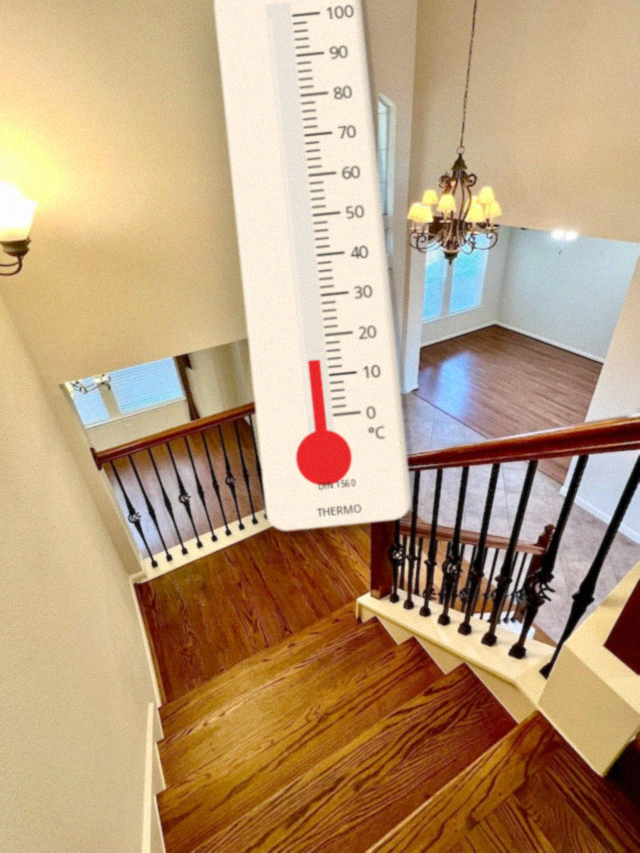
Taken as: °C 14
